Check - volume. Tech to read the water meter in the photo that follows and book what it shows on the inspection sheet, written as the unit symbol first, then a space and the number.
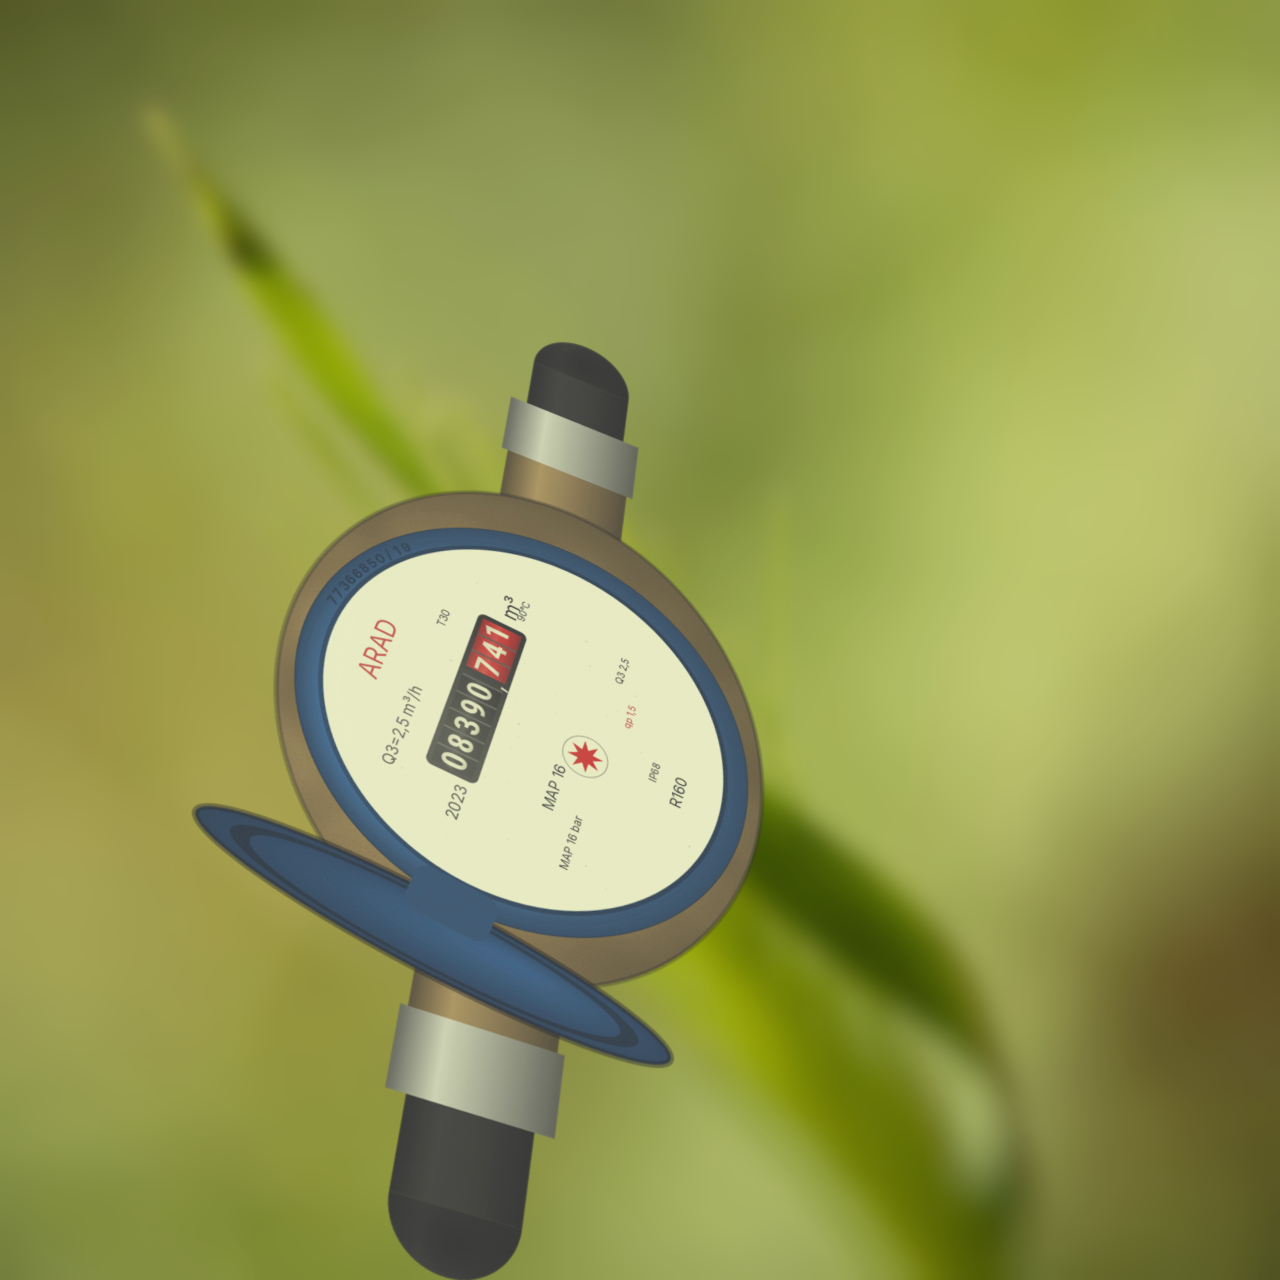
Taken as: m³ 8390.741
